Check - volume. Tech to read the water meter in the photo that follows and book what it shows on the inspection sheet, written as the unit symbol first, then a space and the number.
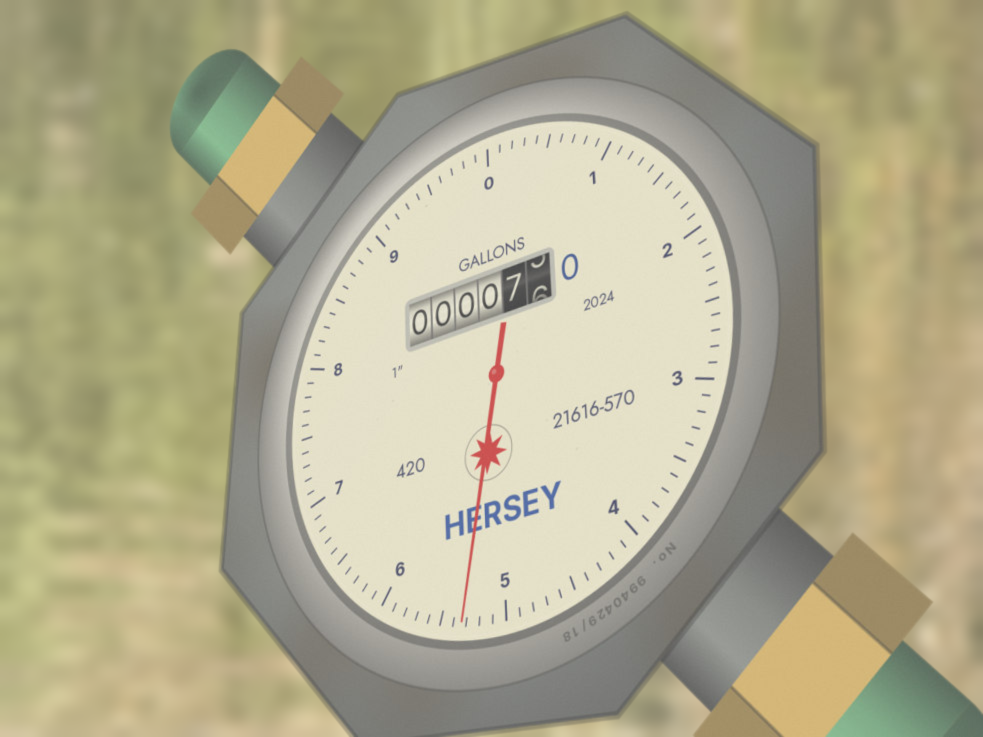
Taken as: gal 755.3
